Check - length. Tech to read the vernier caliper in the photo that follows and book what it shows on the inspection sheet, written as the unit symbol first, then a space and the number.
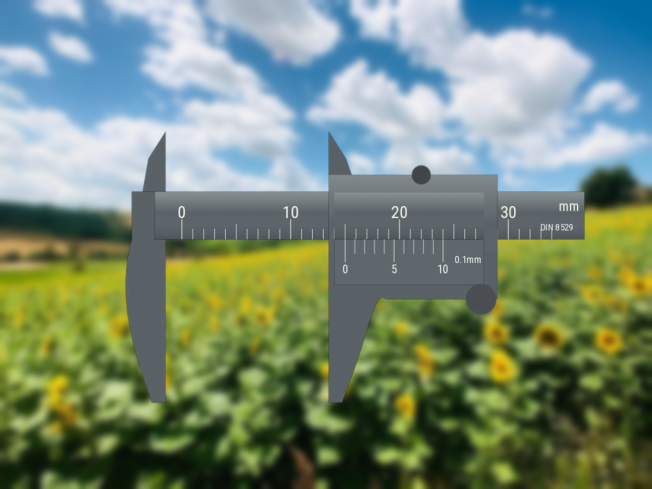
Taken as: mm 15.0
